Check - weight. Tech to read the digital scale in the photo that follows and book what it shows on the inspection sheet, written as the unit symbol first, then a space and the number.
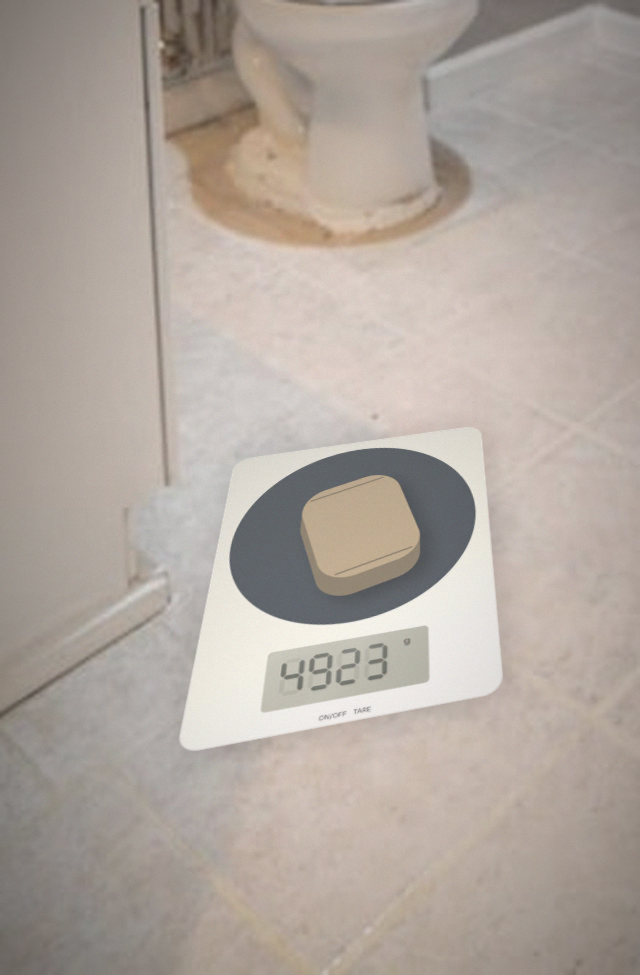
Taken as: g 4923
